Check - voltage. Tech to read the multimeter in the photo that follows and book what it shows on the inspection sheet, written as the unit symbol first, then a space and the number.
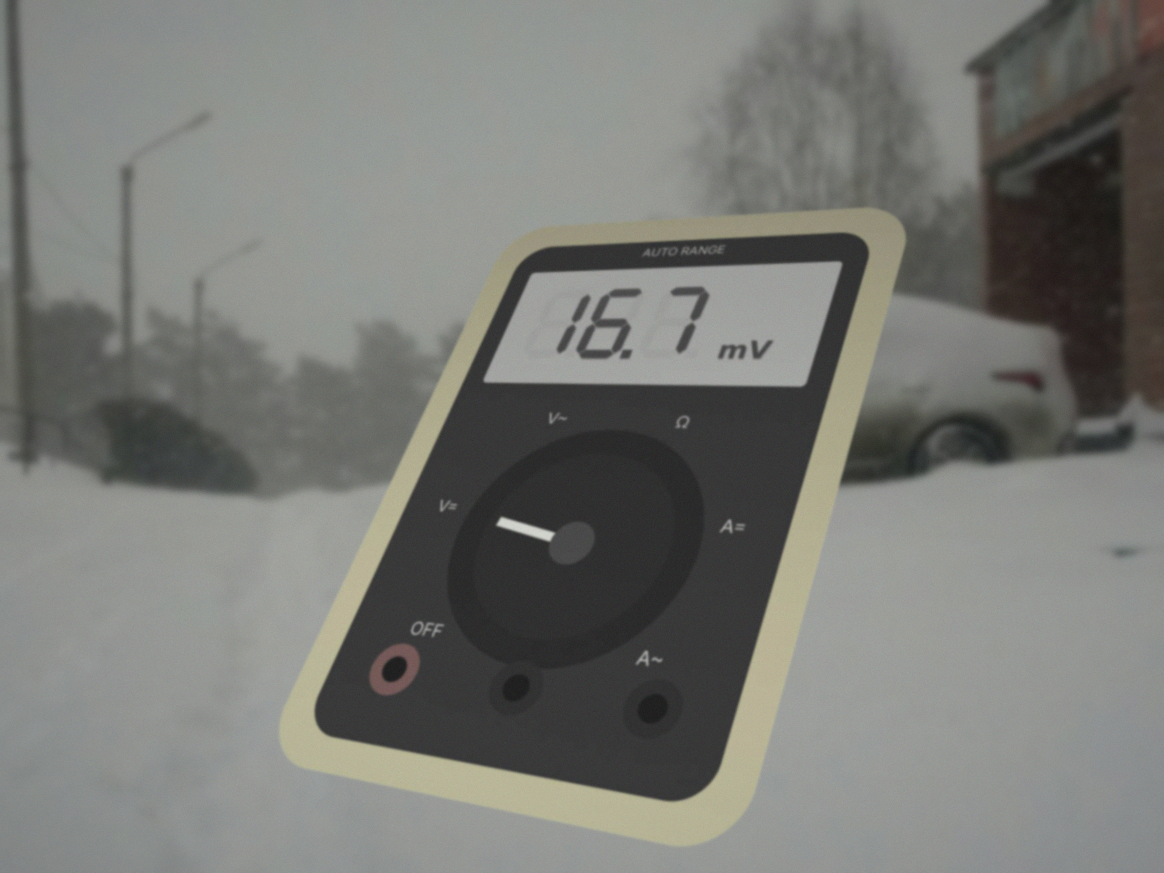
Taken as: mV 16.7
